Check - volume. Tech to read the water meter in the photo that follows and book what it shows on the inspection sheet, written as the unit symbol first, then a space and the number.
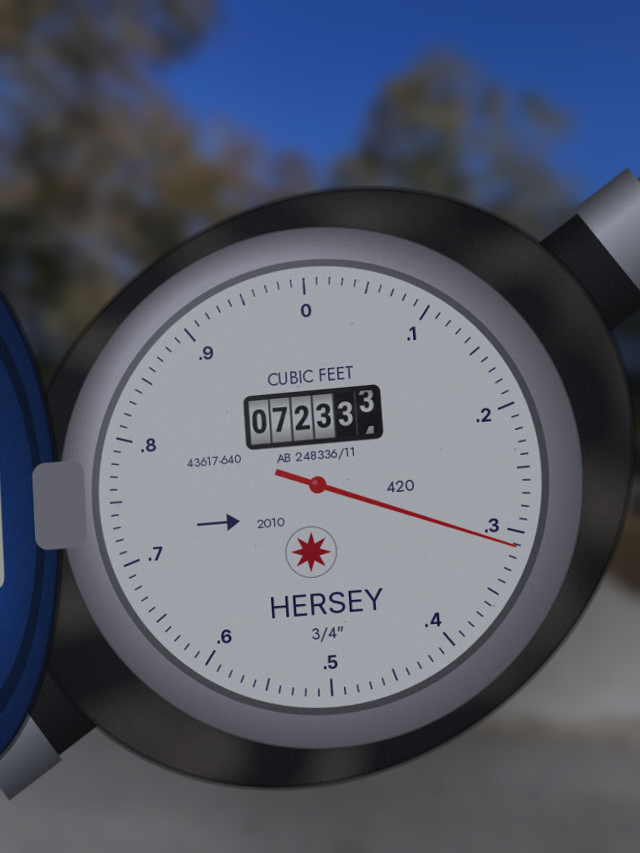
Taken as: ft³ 72333.31
